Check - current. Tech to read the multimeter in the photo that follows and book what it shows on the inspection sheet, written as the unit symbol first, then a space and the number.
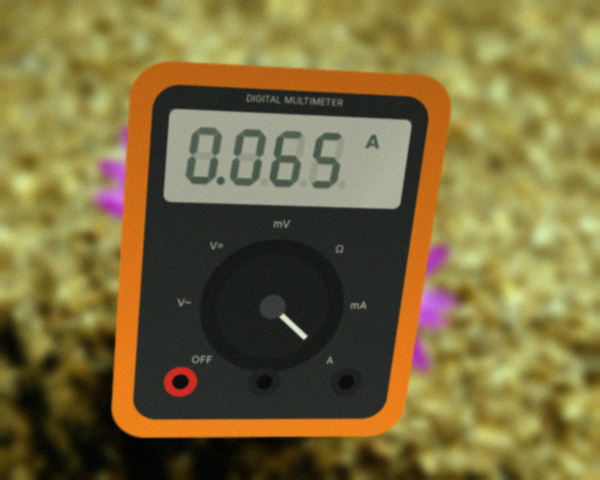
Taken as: A 0.065
